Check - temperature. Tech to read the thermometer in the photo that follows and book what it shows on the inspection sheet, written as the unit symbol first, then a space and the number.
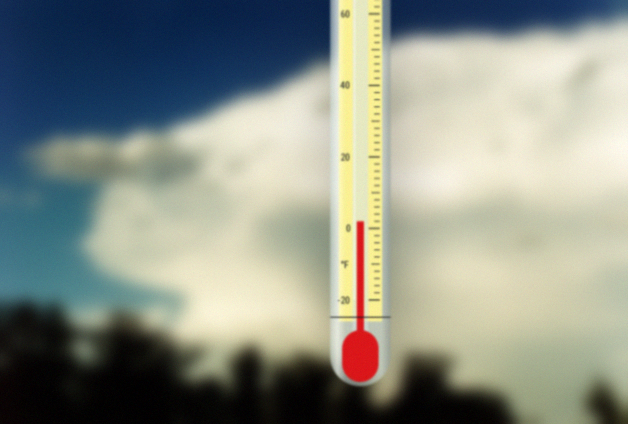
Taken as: °F 2
